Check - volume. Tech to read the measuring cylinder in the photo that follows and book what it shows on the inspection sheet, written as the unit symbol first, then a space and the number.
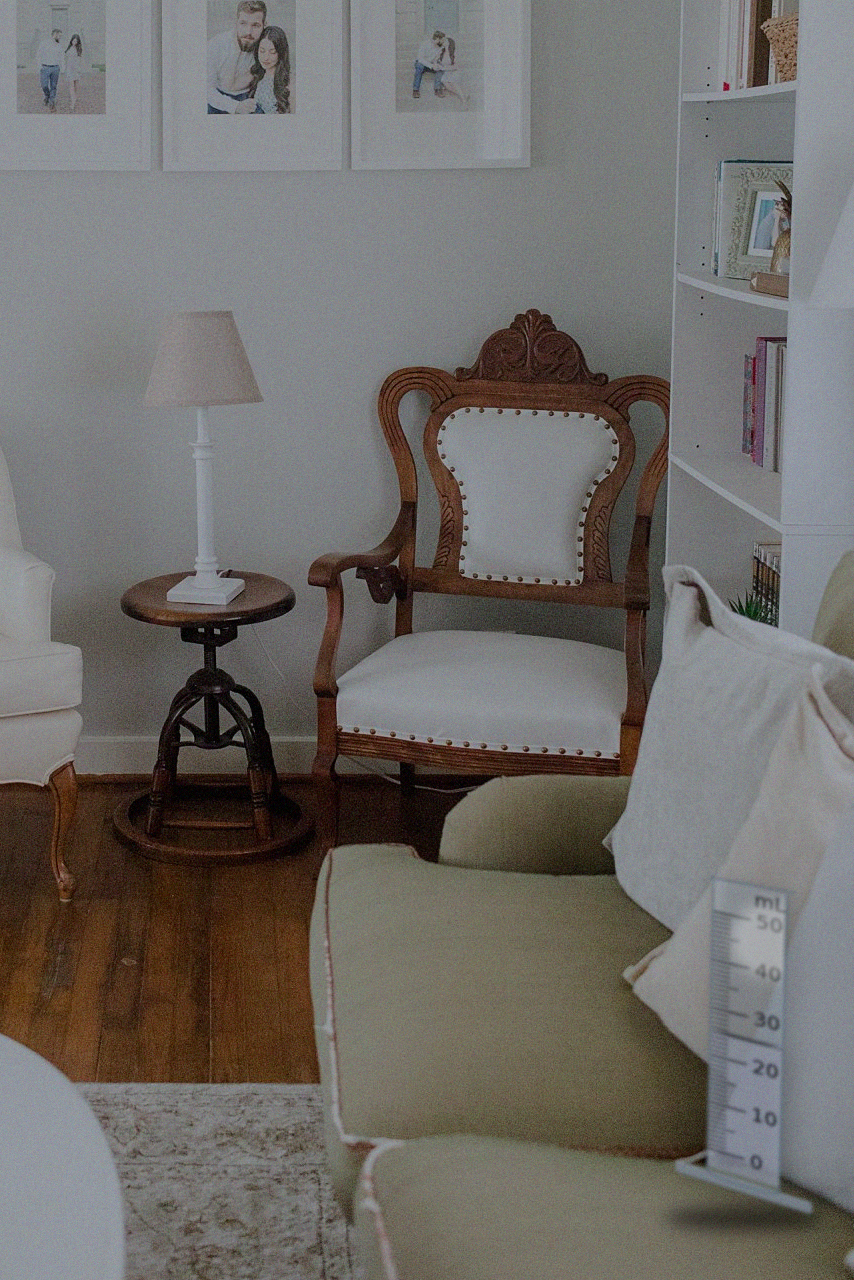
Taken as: mL 25
